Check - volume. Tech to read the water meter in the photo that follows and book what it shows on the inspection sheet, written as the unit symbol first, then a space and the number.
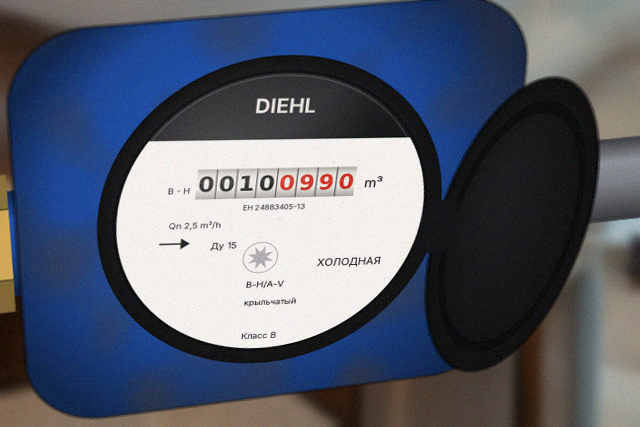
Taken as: m³ 10.0990
